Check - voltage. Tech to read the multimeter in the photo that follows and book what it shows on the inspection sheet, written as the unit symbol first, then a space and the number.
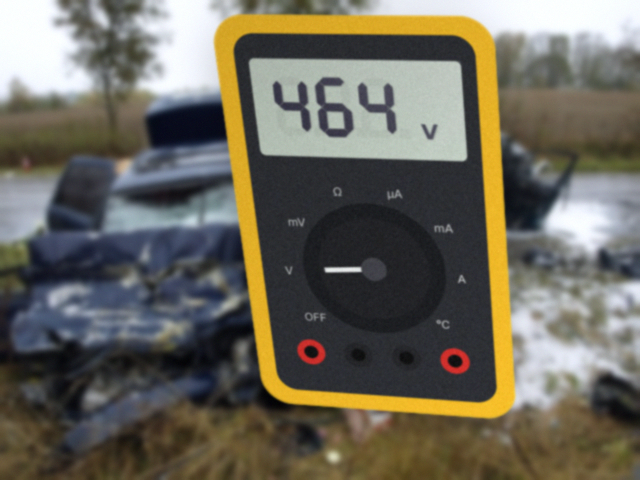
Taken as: V 464
